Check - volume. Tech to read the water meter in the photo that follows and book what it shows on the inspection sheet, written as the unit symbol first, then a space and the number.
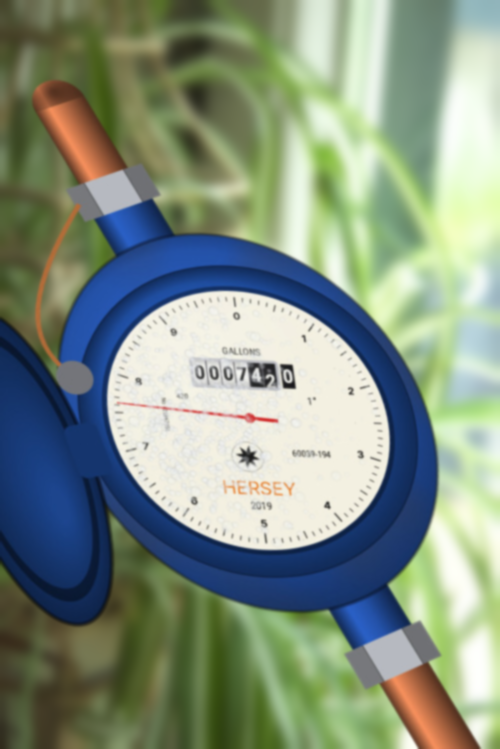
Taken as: gal 7417.6
